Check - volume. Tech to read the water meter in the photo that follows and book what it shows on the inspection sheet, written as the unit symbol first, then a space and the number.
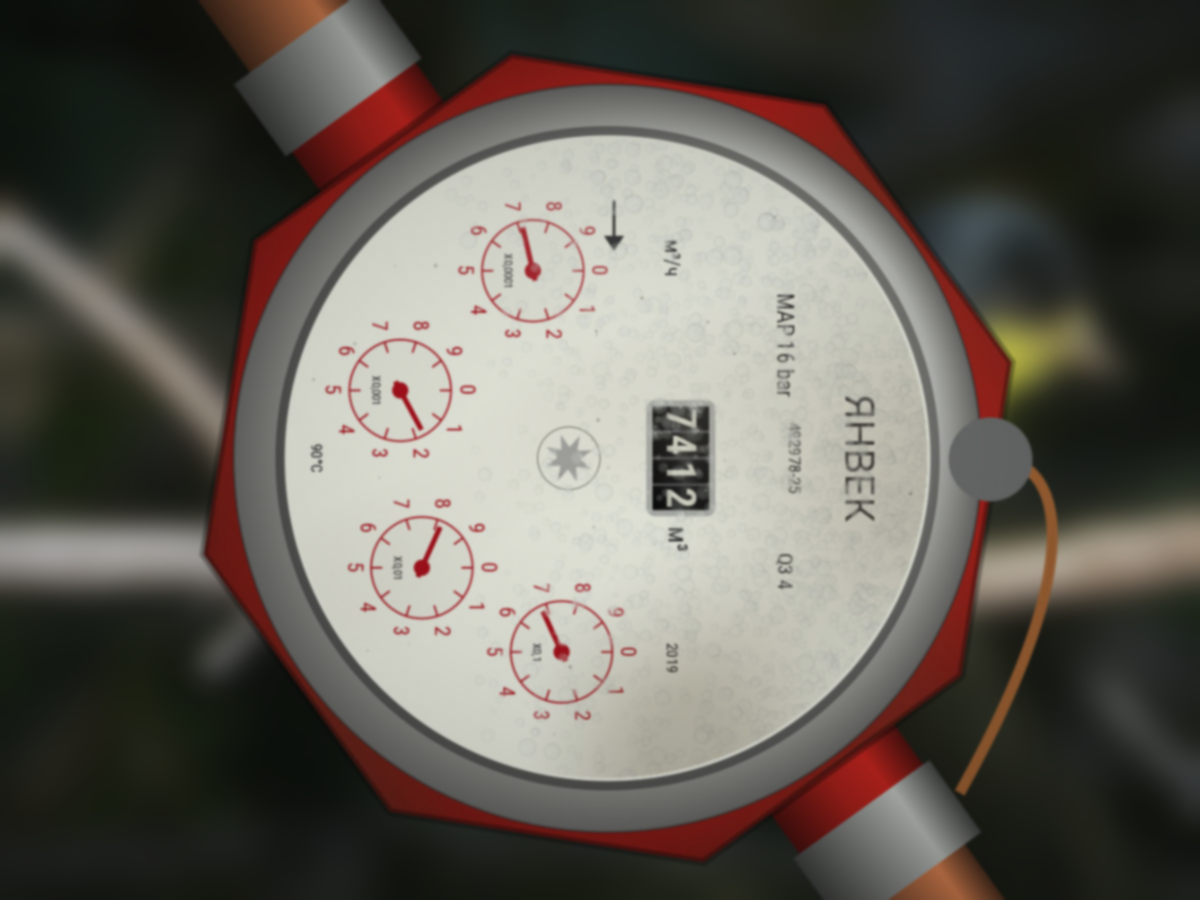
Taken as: m³ 7412.6817
